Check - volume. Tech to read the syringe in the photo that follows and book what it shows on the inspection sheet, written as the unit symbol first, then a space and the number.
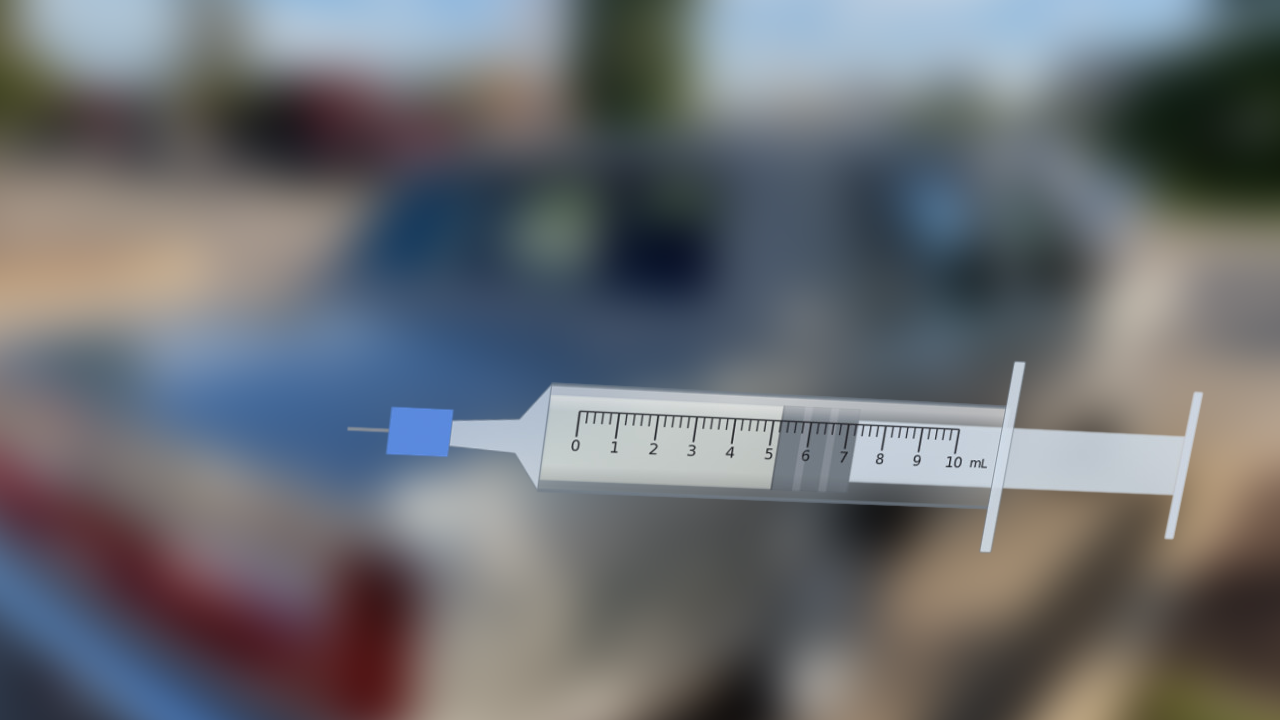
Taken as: mL 5.2
